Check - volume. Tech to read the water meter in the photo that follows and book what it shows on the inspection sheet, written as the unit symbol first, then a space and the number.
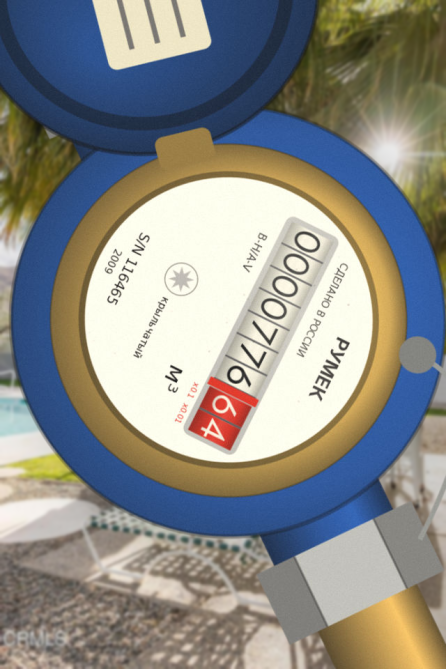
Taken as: m³ 776.64
